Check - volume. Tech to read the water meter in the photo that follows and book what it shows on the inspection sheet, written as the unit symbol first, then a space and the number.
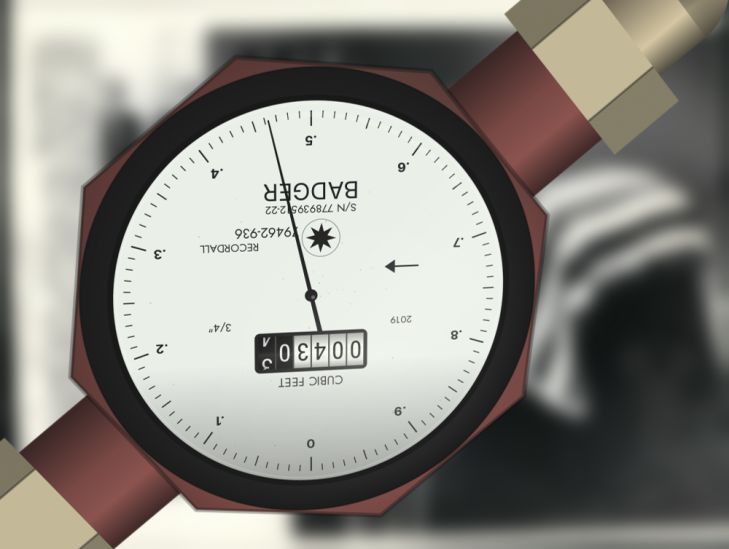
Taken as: ft³ 4303.46
